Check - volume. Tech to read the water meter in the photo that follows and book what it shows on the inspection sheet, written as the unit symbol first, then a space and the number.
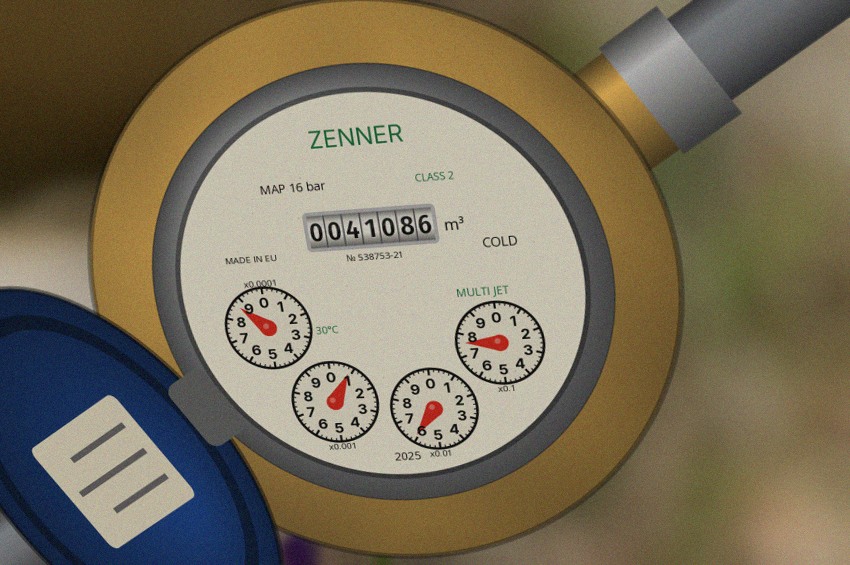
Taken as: m³ 41086.7608
